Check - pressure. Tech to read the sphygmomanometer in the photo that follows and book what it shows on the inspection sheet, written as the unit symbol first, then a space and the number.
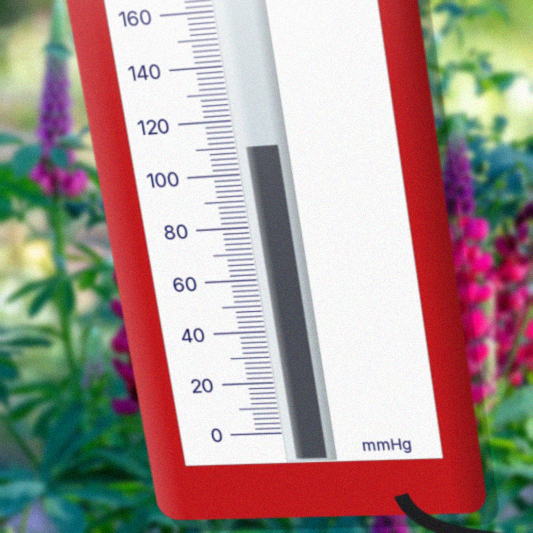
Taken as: mmHg 110
